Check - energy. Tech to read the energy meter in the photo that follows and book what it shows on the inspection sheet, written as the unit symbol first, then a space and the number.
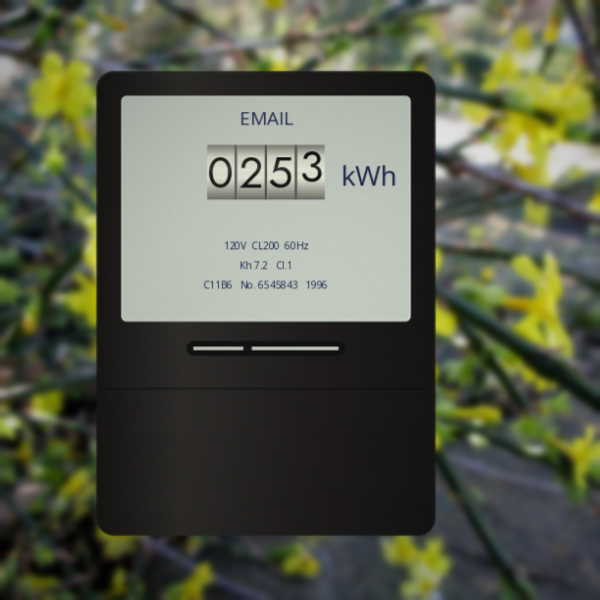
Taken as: kWh 253
